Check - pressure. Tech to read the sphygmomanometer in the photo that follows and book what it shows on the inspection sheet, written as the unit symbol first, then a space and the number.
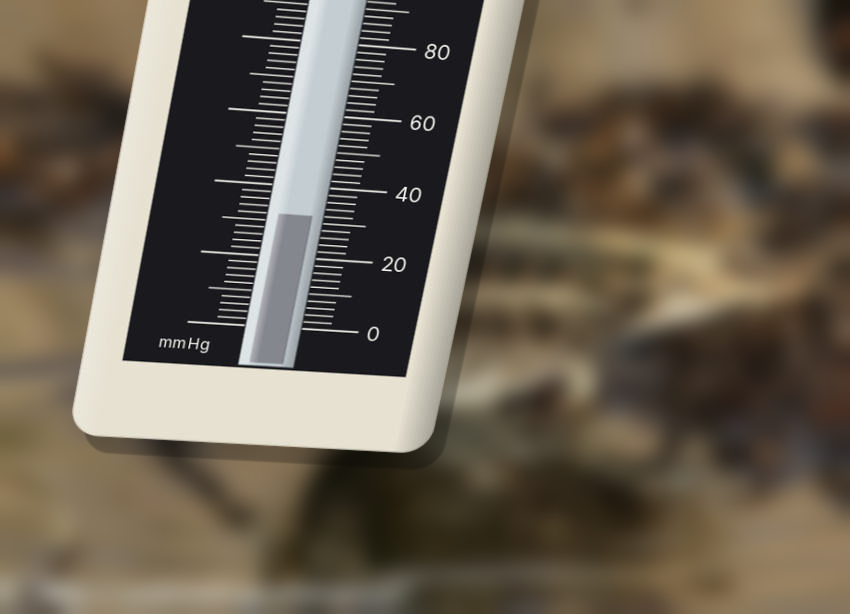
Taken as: mmHg 32
